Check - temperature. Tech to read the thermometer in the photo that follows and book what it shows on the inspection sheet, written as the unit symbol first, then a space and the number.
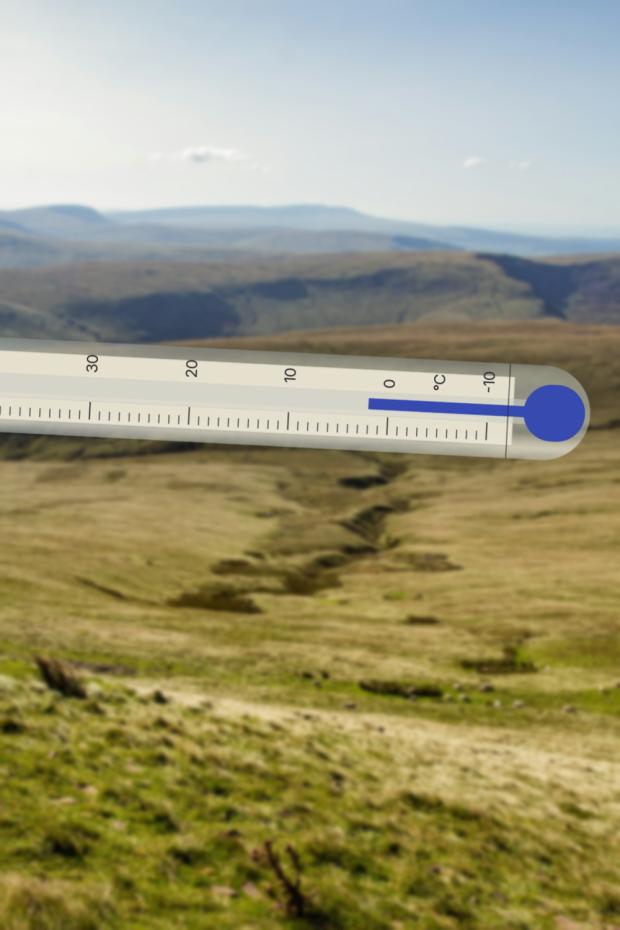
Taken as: °C 2
